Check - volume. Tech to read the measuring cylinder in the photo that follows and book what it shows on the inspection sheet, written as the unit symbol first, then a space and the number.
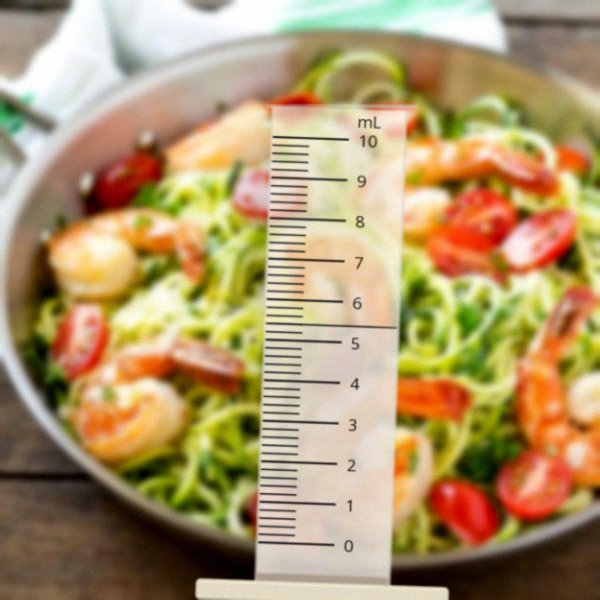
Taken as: mL 5.4
